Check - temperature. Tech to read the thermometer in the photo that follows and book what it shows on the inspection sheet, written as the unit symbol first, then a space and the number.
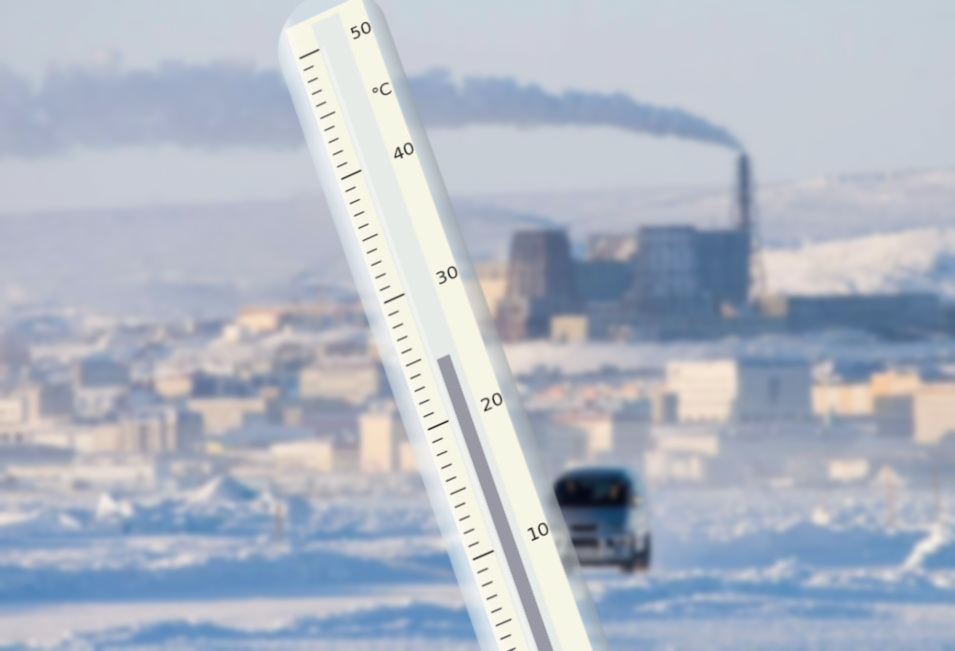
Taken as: °C 24.5
